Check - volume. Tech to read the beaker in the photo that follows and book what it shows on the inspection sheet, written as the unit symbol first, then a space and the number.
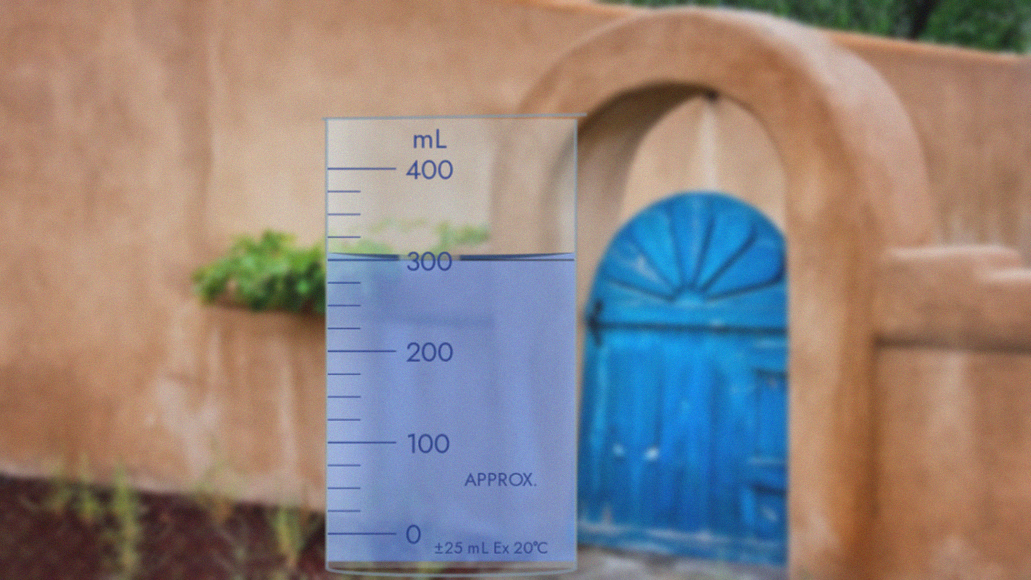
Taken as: mL 300
